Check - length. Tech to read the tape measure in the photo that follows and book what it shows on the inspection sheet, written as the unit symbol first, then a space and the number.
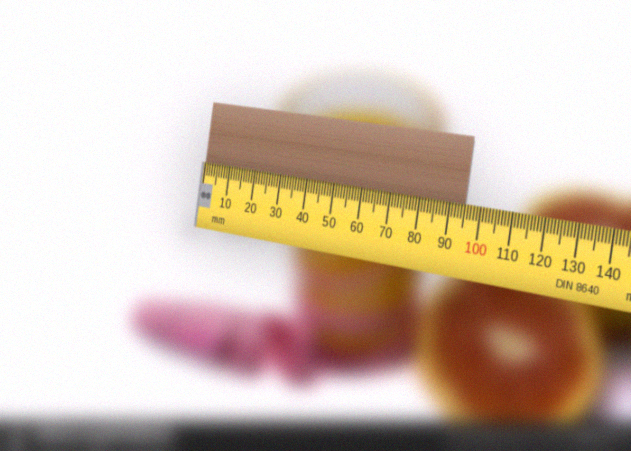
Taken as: mm 95
